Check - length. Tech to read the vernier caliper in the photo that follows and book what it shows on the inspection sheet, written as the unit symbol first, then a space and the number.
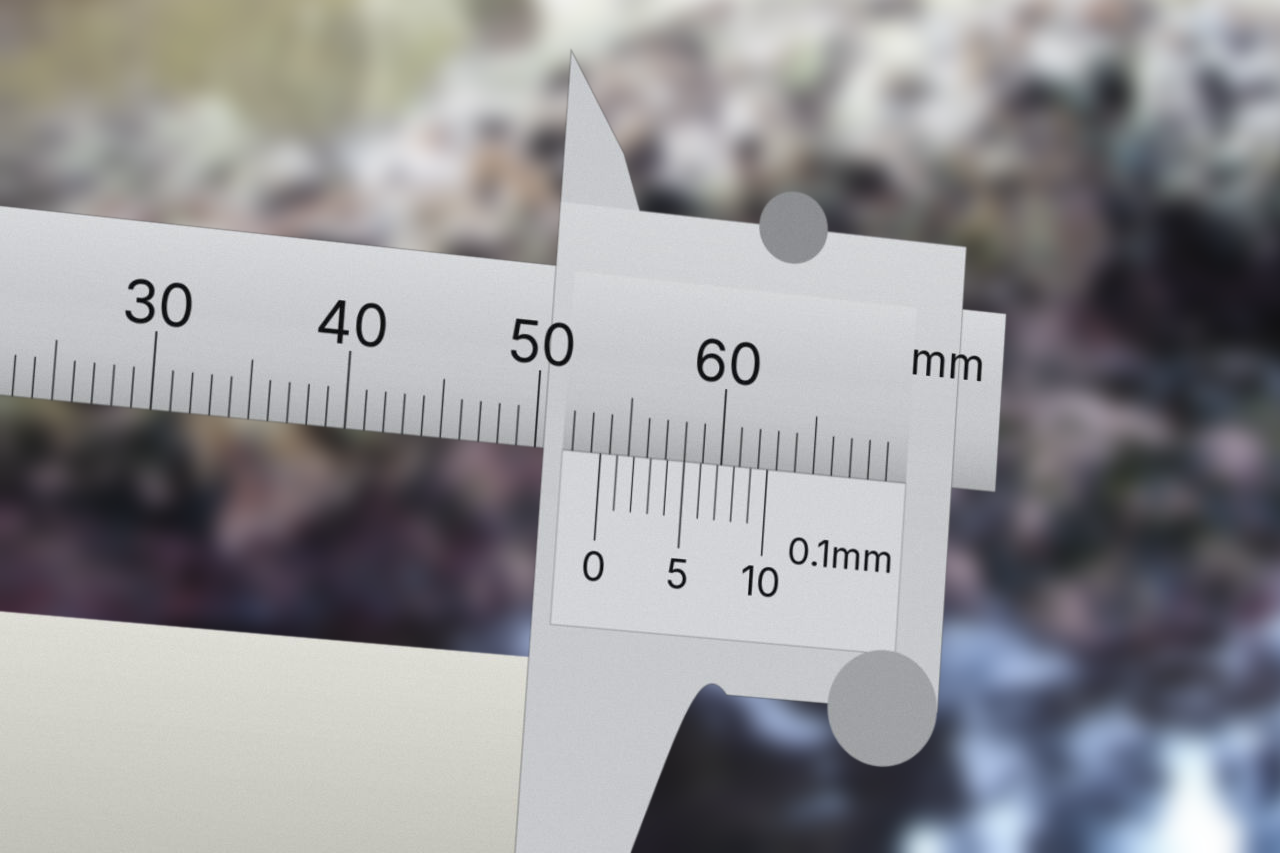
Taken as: mm 53.5
